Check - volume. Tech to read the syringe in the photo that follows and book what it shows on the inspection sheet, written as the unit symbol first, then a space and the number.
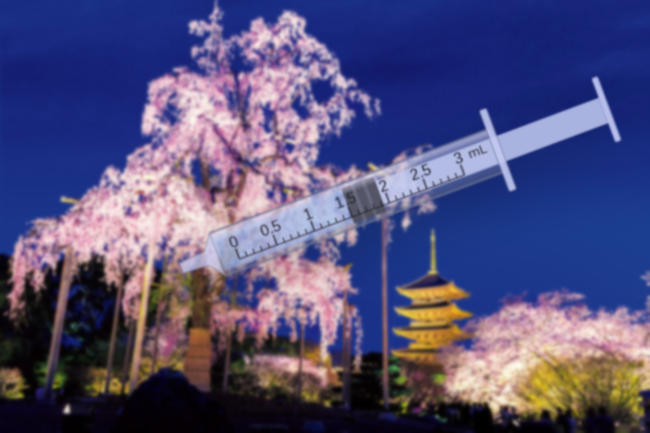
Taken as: mL 1.5
